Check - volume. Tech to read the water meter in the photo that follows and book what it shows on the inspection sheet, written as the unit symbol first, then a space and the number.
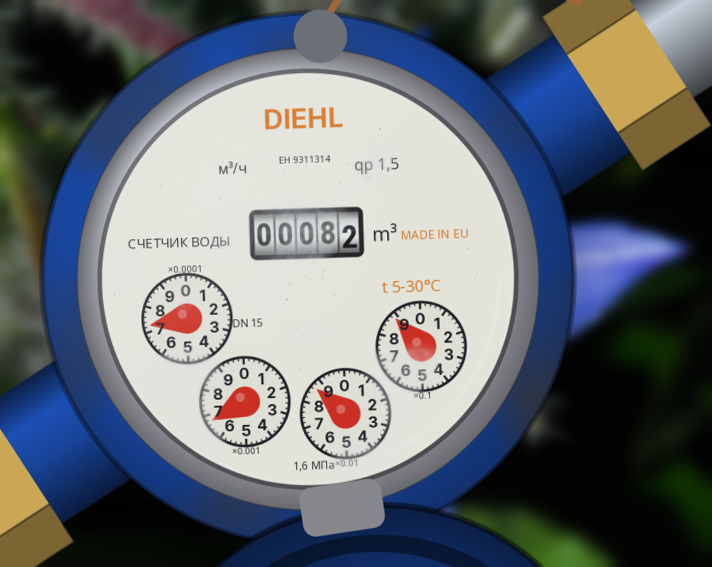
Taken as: m³ 81.8867
